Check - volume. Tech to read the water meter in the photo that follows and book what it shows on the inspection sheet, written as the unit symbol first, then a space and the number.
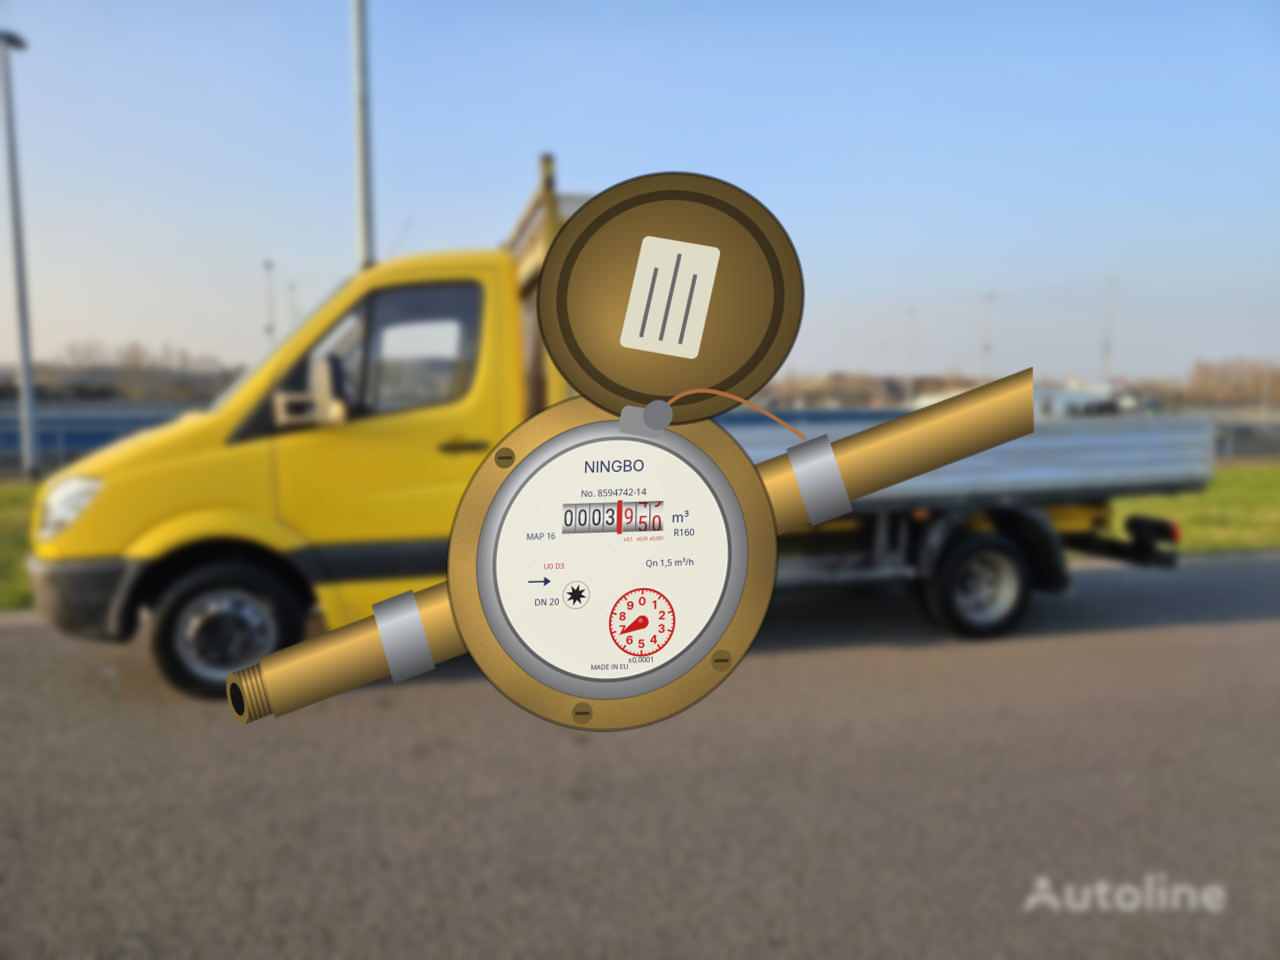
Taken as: m³ 3.9496
